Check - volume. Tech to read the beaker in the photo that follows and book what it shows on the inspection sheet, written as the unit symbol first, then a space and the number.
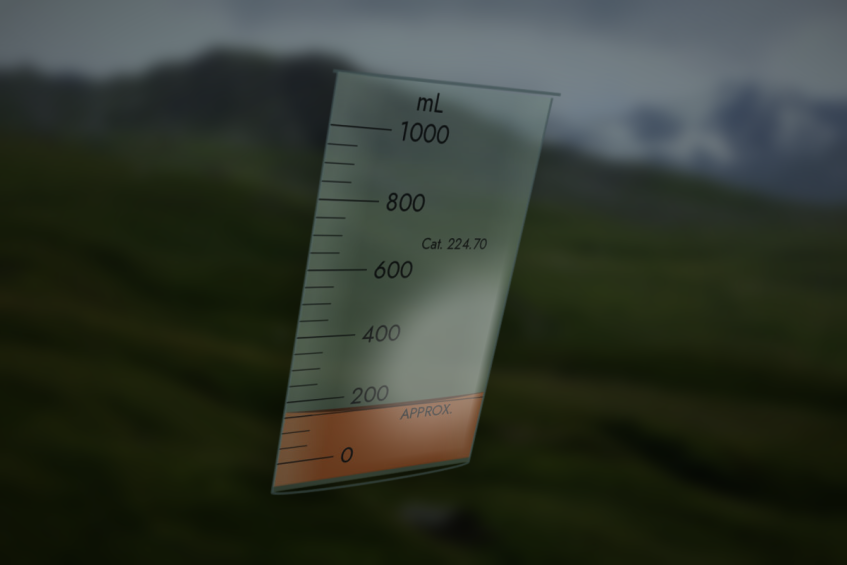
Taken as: mL 150
